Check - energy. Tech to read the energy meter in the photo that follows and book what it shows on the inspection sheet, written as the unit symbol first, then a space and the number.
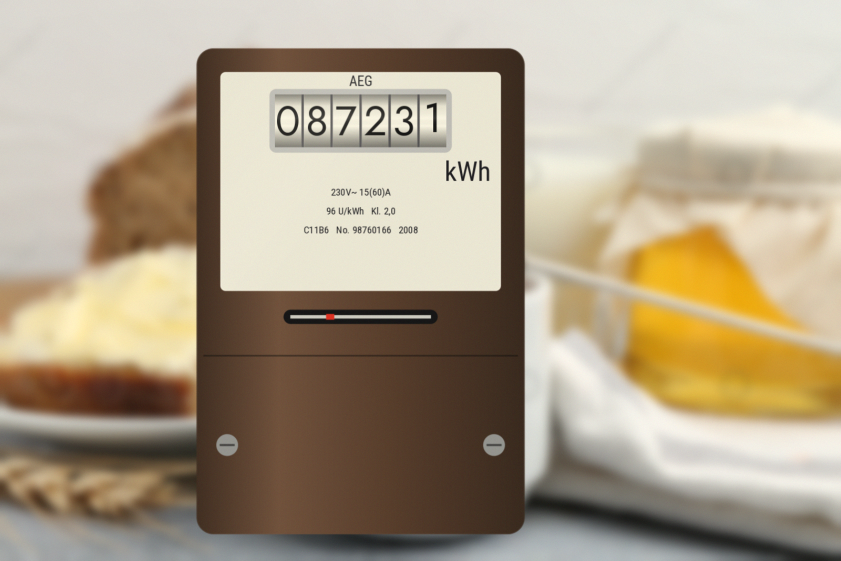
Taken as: kWh 87231
